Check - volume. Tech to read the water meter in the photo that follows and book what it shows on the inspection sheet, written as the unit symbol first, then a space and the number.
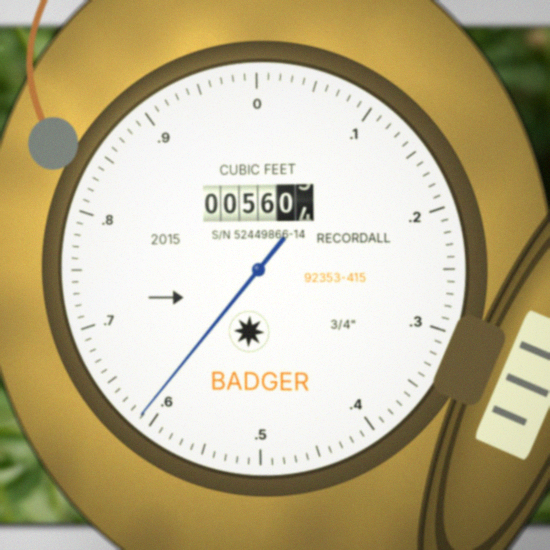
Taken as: ft³ 5603.61
